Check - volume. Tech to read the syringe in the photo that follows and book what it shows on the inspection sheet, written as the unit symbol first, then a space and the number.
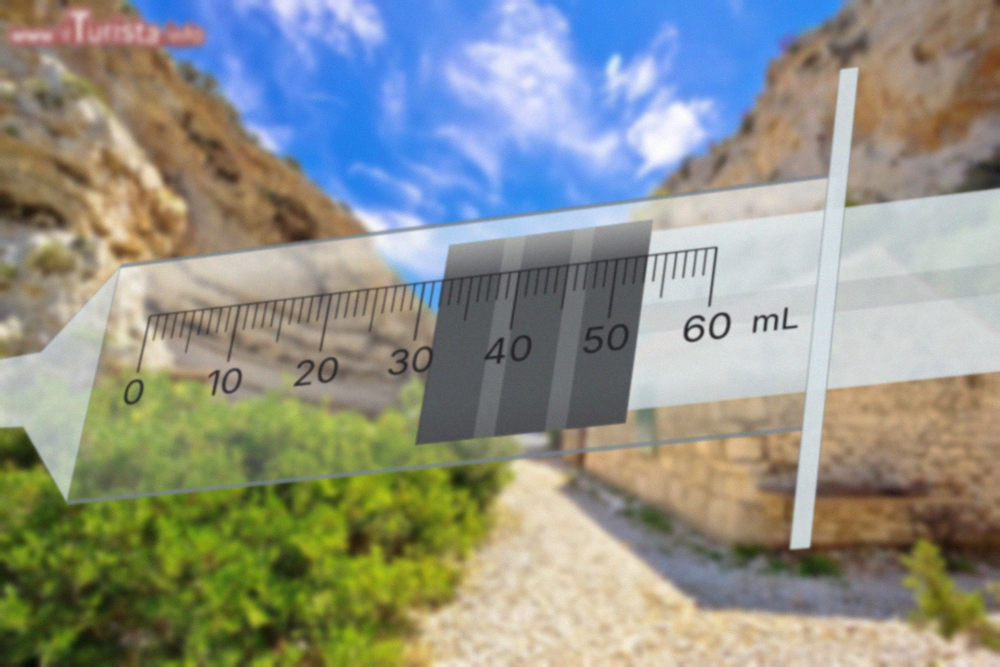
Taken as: mL 32
